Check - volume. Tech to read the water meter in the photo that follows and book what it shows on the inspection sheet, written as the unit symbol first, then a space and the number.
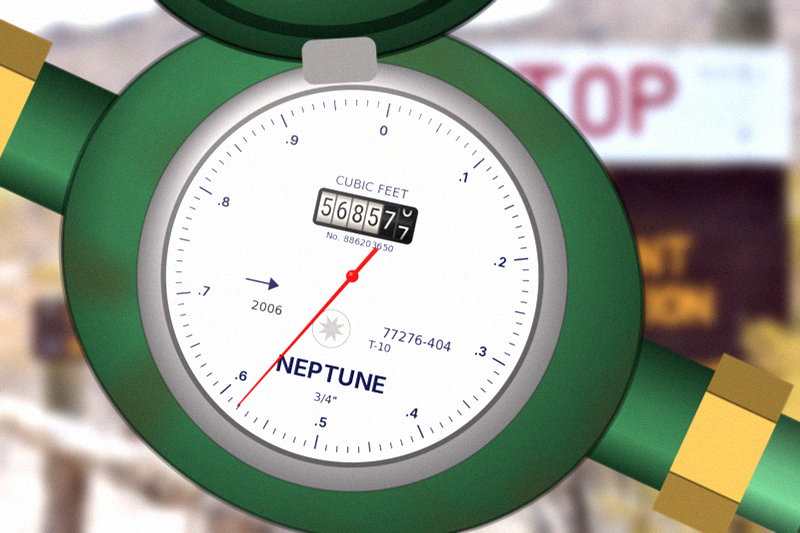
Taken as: ft³ 568576.58
